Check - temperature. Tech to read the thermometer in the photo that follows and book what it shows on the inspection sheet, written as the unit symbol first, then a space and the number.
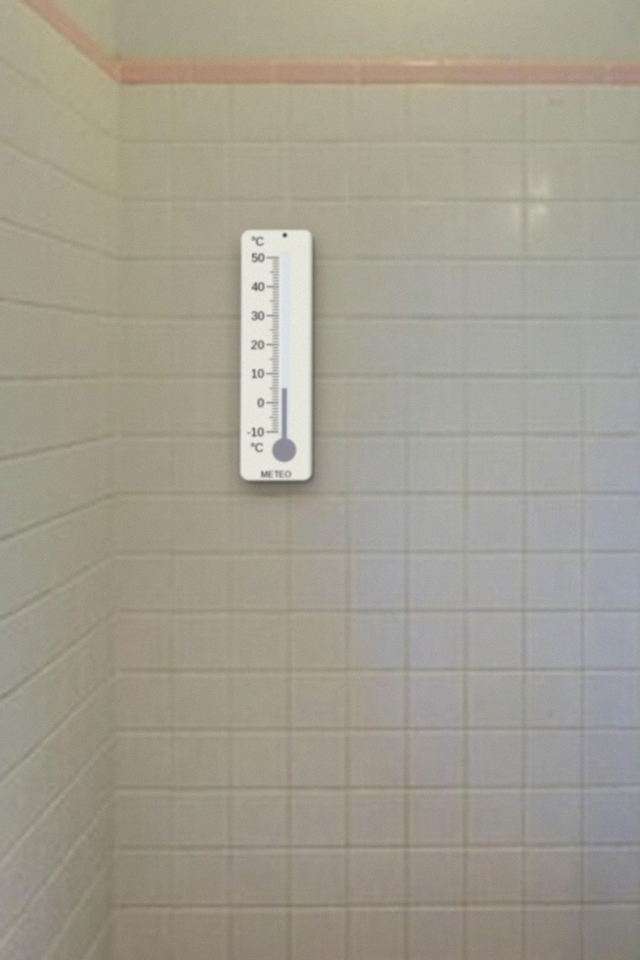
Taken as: °C 5
